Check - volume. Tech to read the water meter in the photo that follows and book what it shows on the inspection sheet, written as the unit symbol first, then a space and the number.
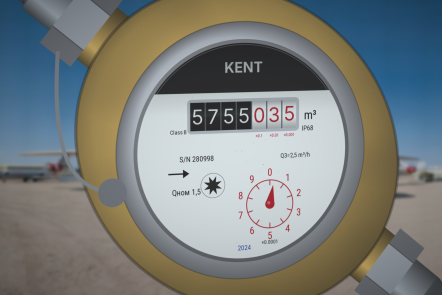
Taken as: m³ 5755.0350
